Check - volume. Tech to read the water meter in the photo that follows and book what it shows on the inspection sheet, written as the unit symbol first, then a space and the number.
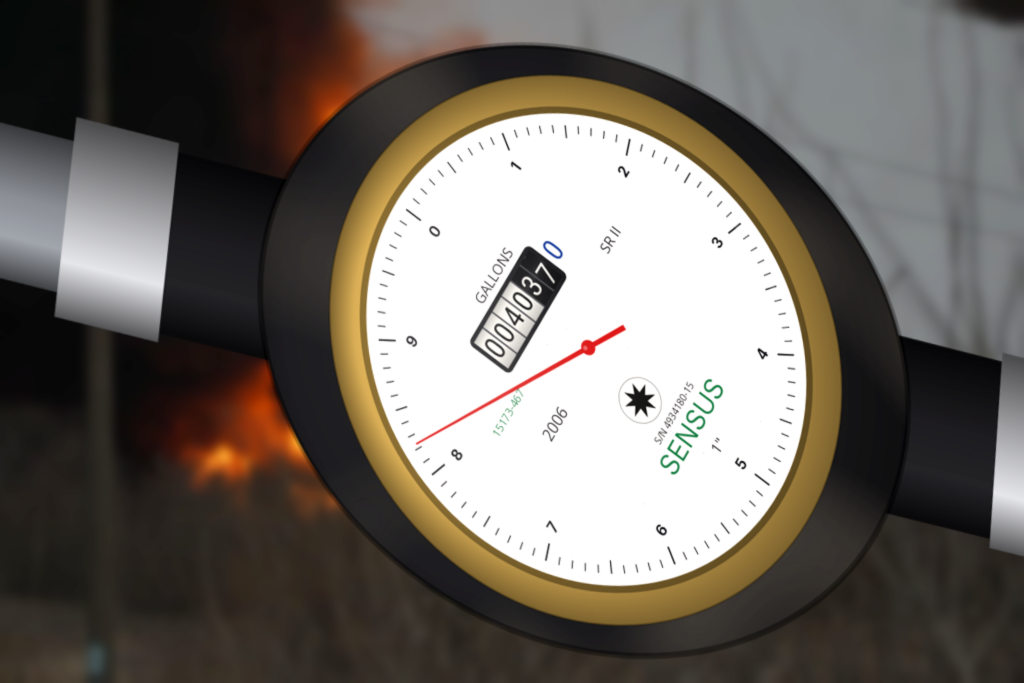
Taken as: gal 40368.2
